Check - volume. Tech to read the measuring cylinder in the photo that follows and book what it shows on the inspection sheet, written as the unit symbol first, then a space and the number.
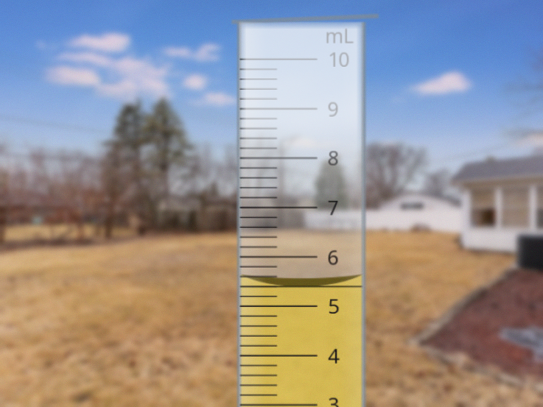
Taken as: mL 5.4
